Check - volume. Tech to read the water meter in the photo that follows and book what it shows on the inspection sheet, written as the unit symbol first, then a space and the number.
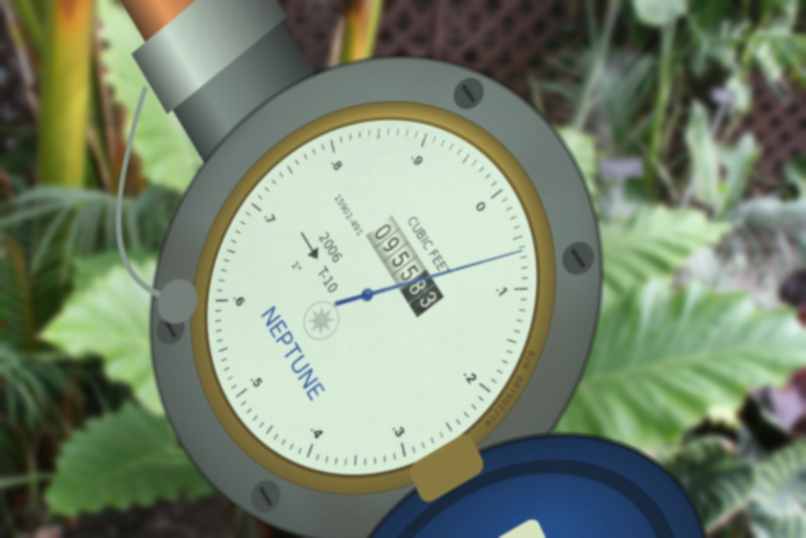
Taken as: ft³ 95583.06
